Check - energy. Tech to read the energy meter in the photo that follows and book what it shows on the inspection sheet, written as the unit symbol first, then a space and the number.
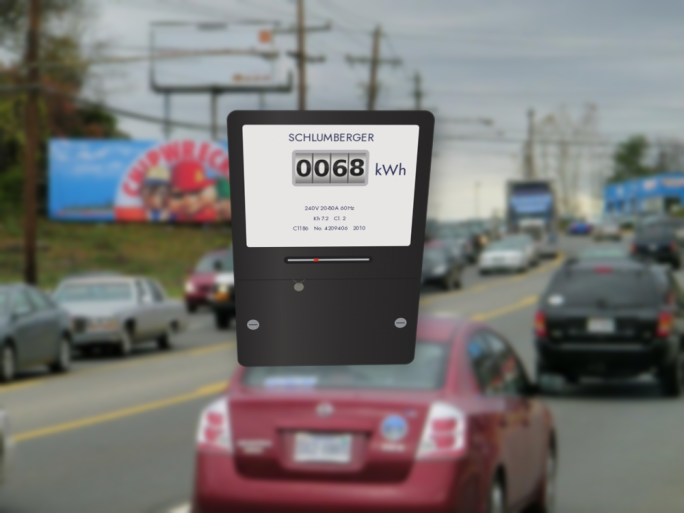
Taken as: kWh 68
